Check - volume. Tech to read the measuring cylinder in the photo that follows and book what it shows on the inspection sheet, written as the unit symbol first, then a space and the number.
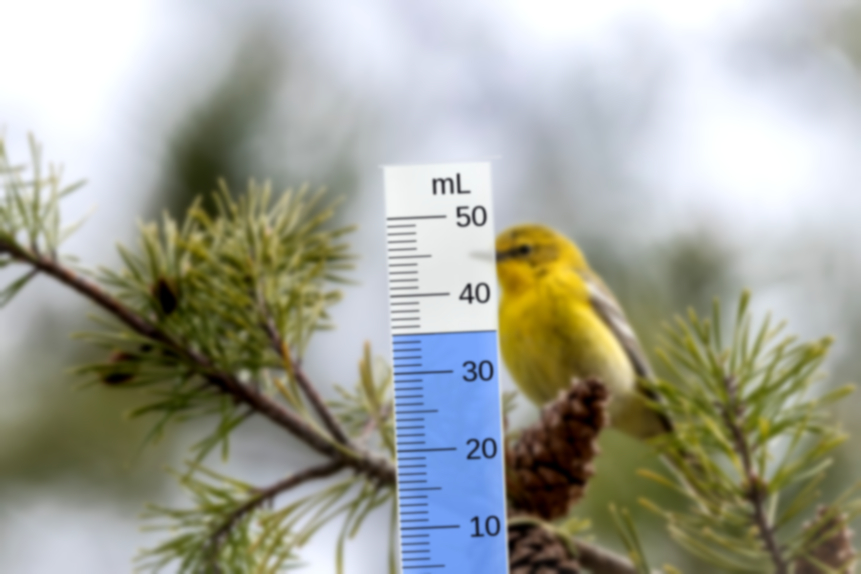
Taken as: mL 35
